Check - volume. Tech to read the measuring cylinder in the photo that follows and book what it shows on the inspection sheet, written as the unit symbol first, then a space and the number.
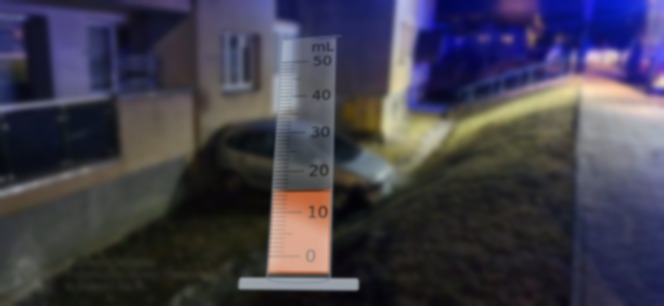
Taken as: mL 15
